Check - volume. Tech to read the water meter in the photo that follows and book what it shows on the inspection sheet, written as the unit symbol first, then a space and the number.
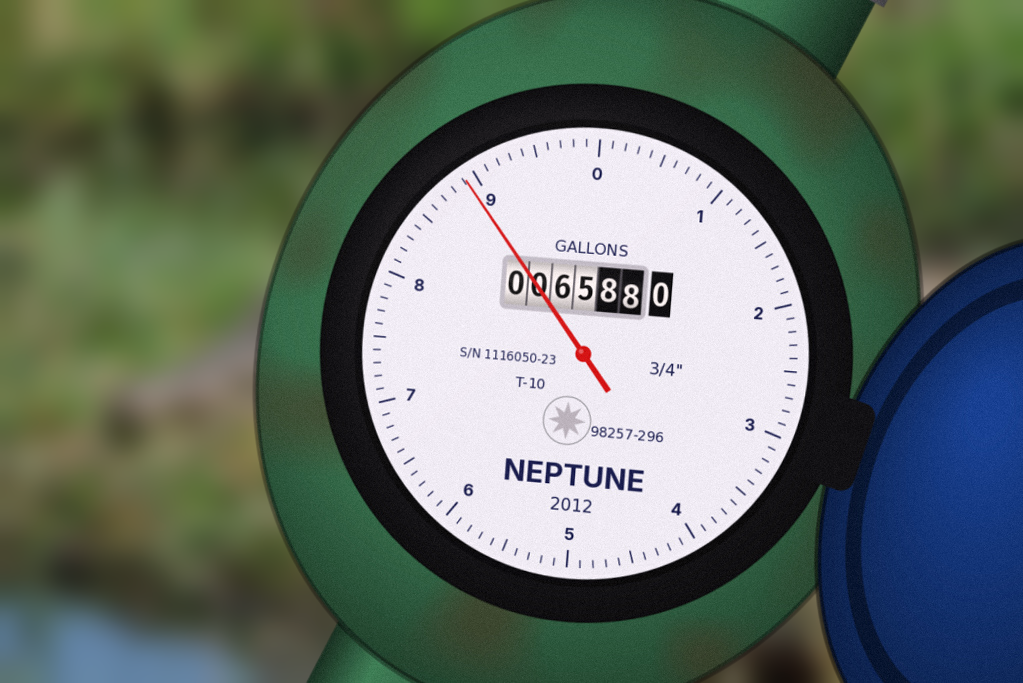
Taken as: gal 65878.9
